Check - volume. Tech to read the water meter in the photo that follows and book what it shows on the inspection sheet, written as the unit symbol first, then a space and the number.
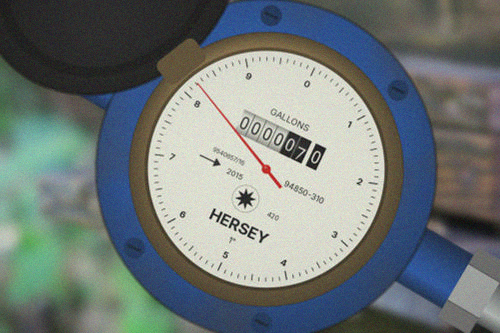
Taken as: gal 68.2
